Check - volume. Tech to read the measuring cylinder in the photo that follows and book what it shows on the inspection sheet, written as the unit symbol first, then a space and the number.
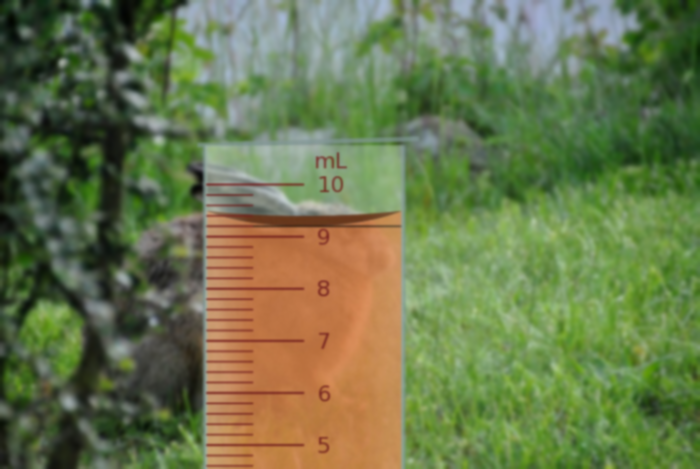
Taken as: mL 9.2
